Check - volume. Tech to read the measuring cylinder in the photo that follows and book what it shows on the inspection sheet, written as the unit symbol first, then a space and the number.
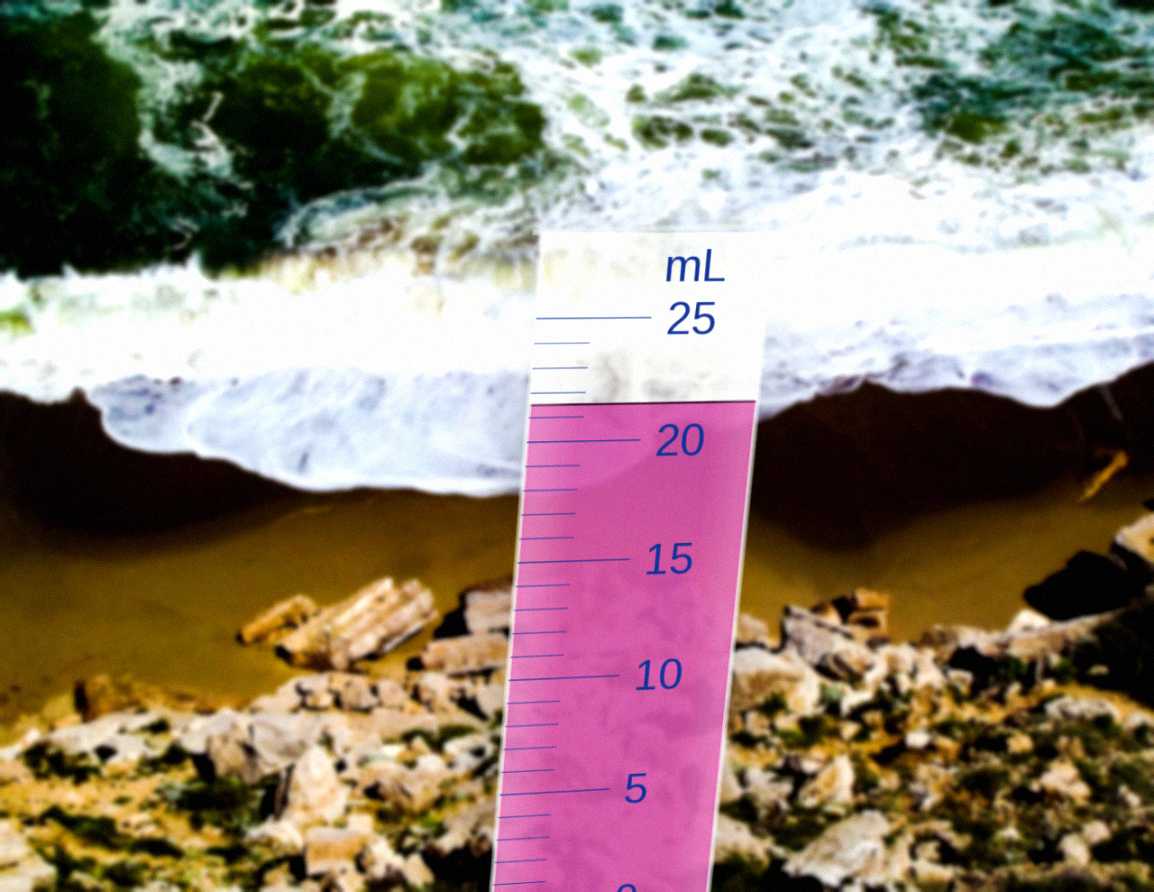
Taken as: mL 21.5
